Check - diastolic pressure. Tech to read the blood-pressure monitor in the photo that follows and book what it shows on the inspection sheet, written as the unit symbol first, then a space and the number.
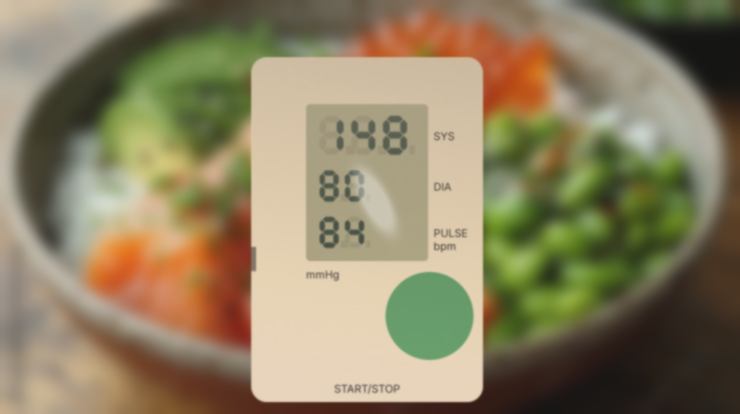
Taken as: mmHg 80
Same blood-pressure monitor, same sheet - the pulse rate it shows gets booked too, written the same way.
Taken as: bpm 84
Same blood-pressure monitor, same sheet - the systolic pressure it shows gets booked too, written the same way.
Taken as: mmHg 148
